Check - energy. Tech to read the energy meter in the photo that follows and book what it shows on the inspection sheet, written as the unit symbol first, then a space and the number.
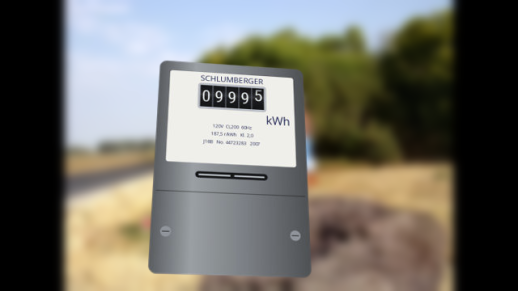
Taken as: kWh 9995
